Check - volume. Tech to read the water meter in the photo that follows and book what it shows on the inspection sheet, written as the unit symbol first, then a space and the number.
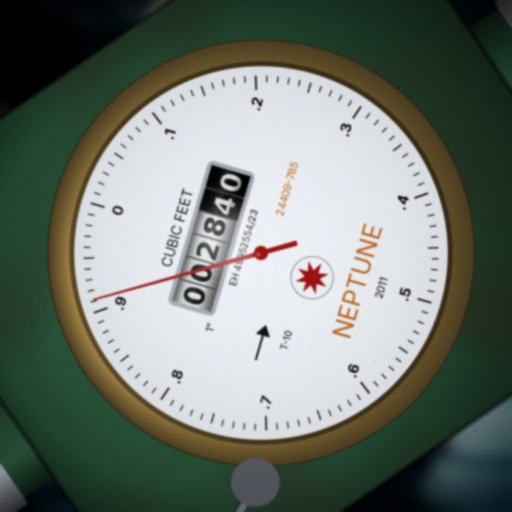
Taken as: ft³ 2839.91
